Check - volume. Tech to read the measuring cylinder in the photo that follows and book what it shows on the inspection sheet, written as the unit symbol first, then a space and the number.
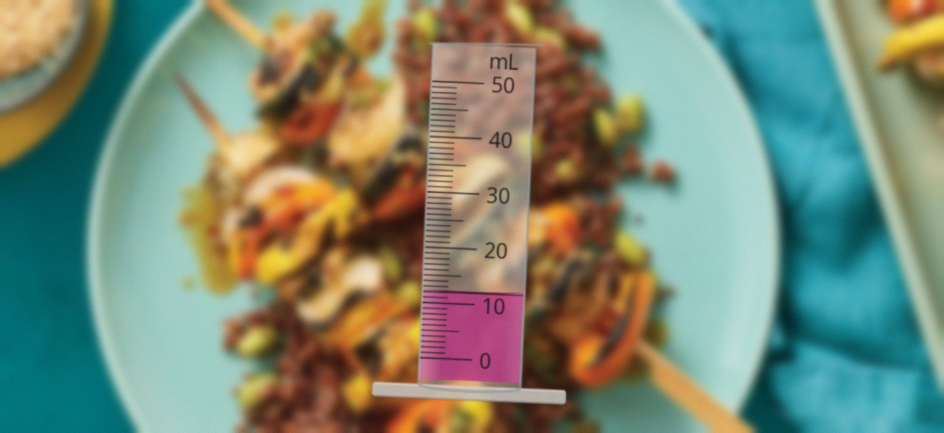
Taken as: mL 12
